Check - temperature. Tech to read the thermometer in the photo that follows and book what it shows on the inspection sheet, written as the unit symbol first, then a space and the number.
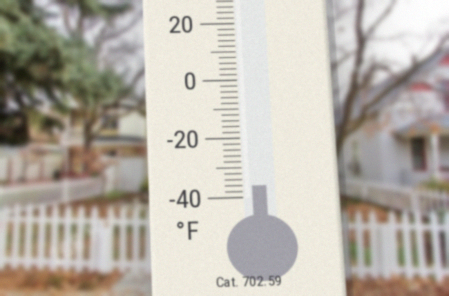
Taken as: °F -36
